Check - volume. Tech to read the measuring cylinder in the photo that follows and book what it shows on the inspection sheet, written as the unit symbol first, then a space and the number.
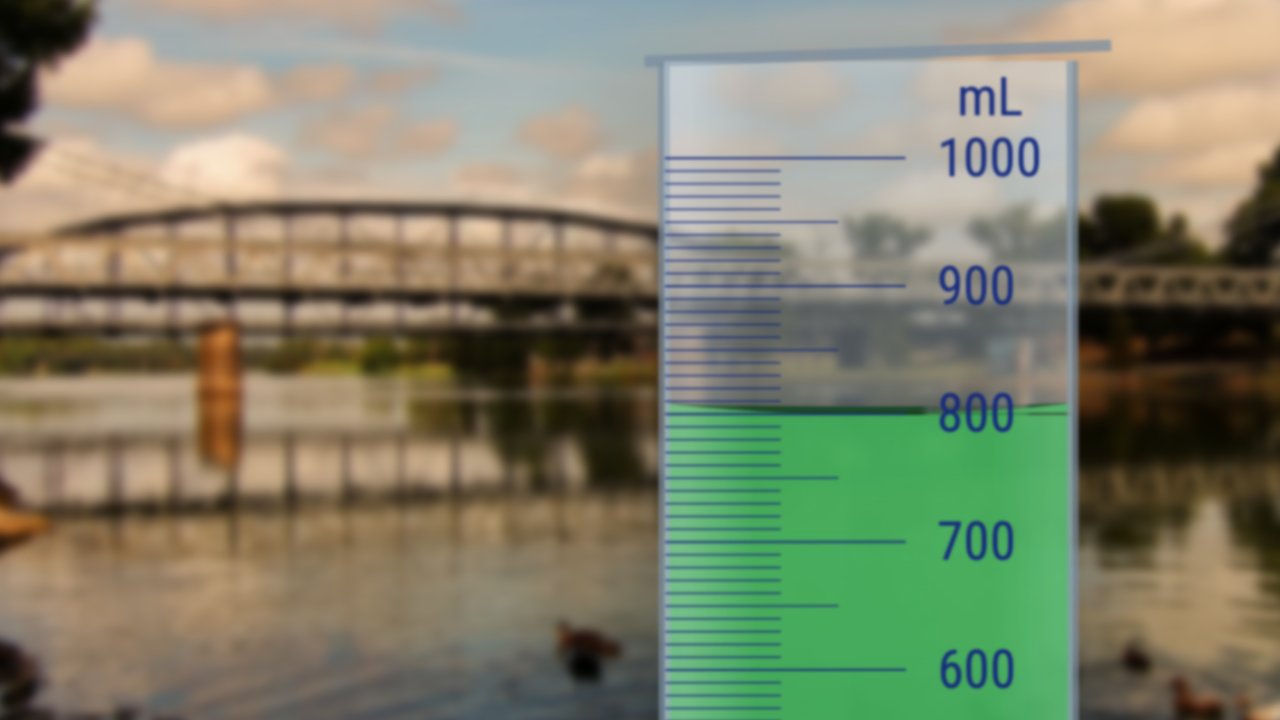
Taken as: mL 800
